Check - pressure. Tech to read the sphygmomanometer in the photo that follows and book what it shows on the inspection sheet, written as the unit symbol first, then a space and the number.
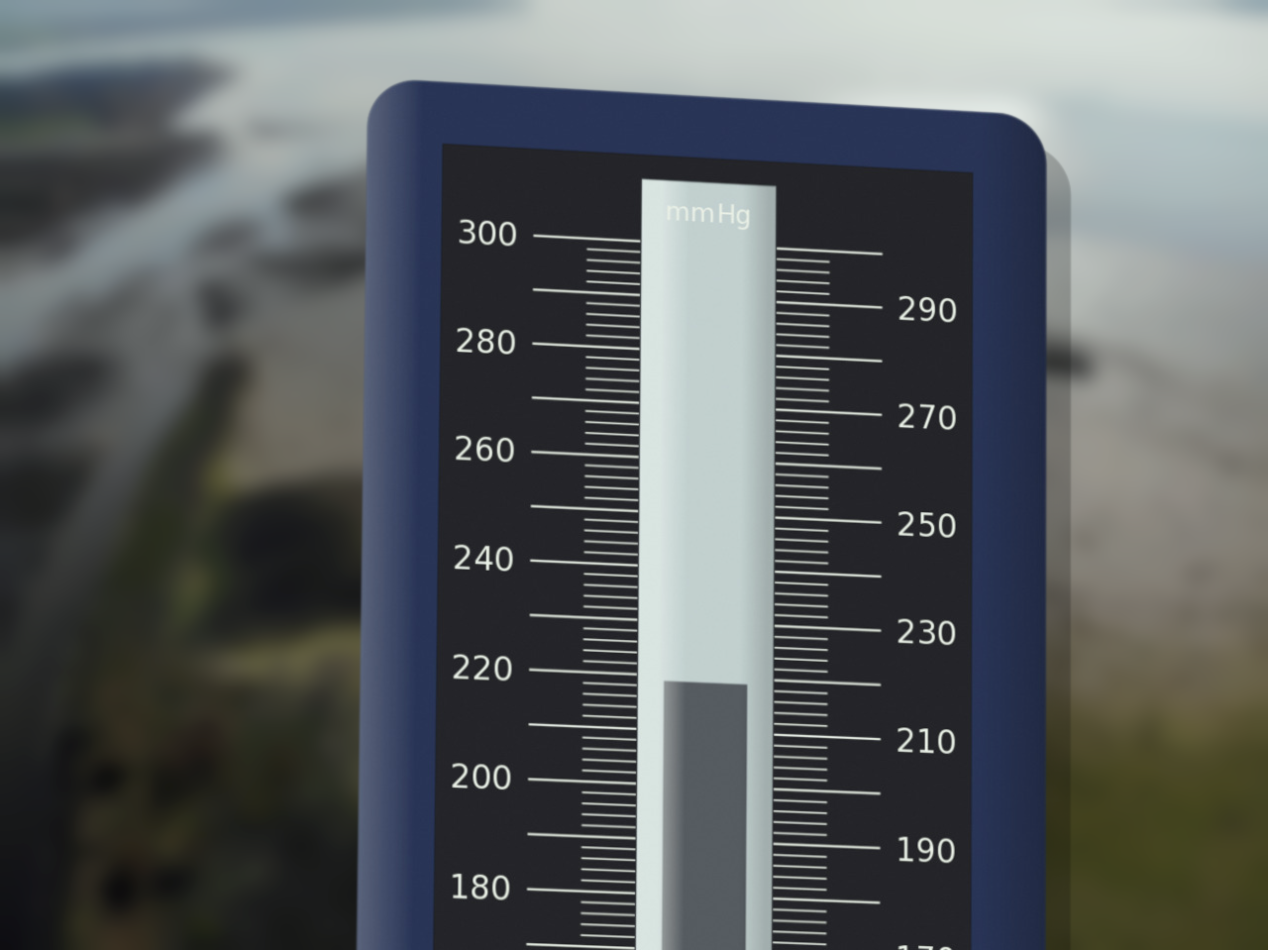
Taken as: mmHg 219
